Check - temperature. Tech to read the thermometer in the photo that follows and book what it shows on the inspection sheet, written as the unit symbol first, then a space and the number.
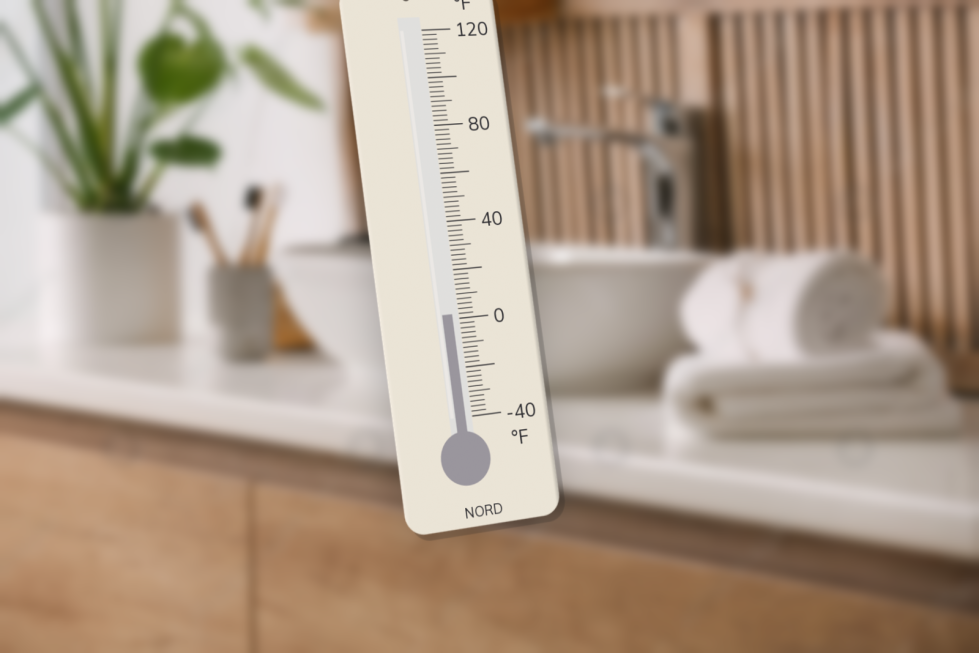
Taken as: °F 2
